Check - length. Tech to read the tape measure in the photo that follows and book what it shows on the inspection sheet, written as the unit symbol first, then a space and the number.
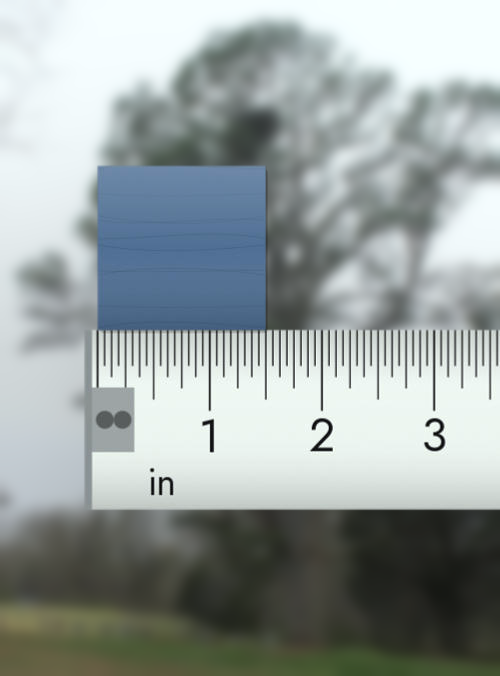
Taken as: in 1.5
